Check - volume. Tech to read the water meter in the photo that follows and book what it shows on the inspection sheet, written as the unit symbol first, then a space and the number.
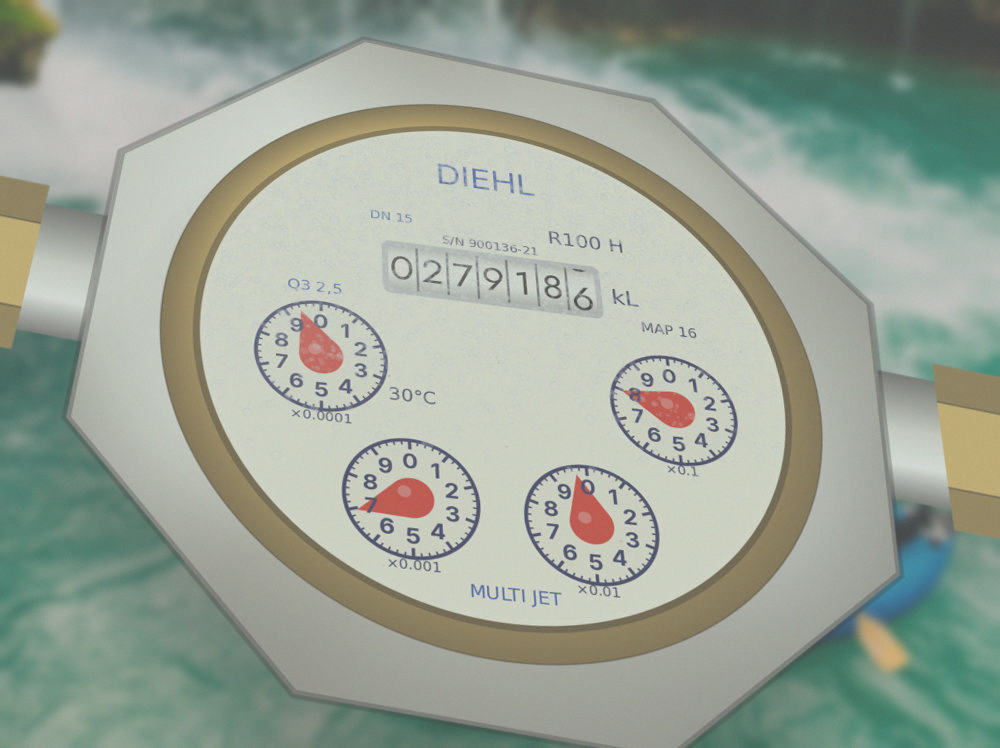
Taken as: kL 279185.7969
